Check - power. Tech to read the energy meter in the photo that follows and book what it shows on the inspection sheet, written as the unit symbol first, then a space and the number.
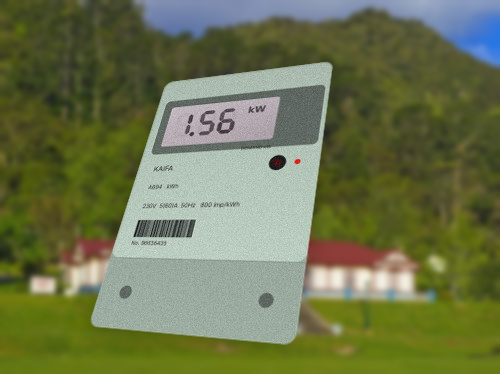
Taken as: kW 1.56
